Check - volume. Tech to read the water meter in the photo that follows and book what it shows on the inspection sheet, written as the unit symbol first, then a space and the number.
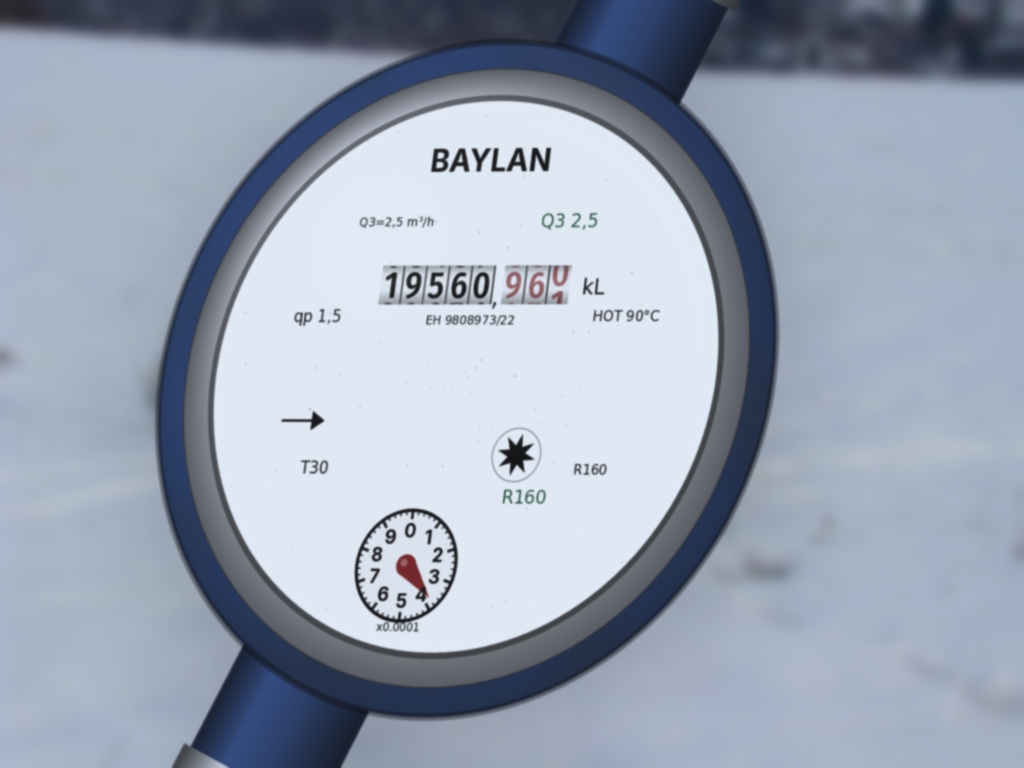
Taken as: kL 19560.9603
